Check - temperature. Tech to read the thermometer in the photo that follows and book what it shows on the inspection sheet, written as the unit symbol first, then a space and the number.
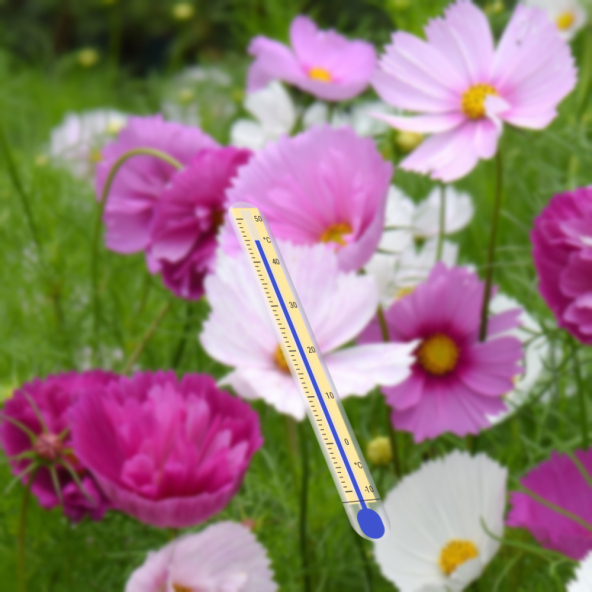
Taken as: °C 45
